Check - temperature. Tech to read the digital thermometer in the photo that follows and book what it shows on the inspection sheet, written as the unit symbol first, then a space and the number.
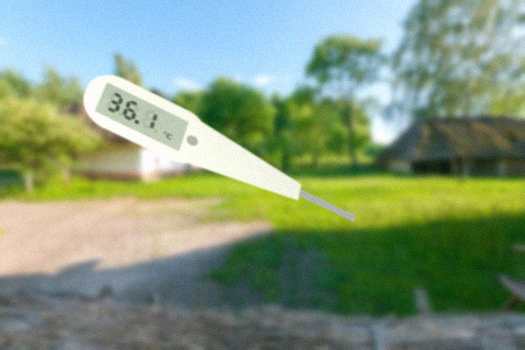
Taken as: °C 36.1
